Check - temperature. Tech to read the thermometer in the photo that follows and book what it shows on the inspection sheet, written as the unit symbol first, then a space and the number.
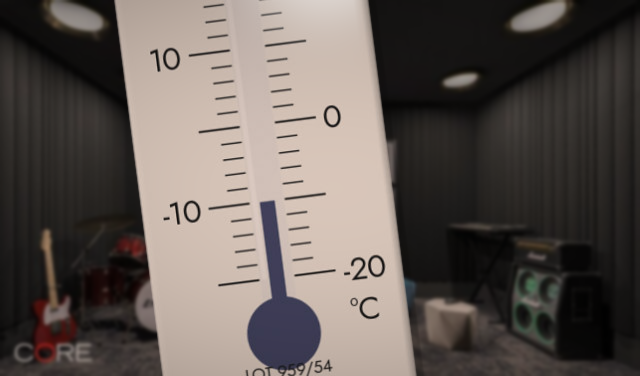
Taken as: °C -10
